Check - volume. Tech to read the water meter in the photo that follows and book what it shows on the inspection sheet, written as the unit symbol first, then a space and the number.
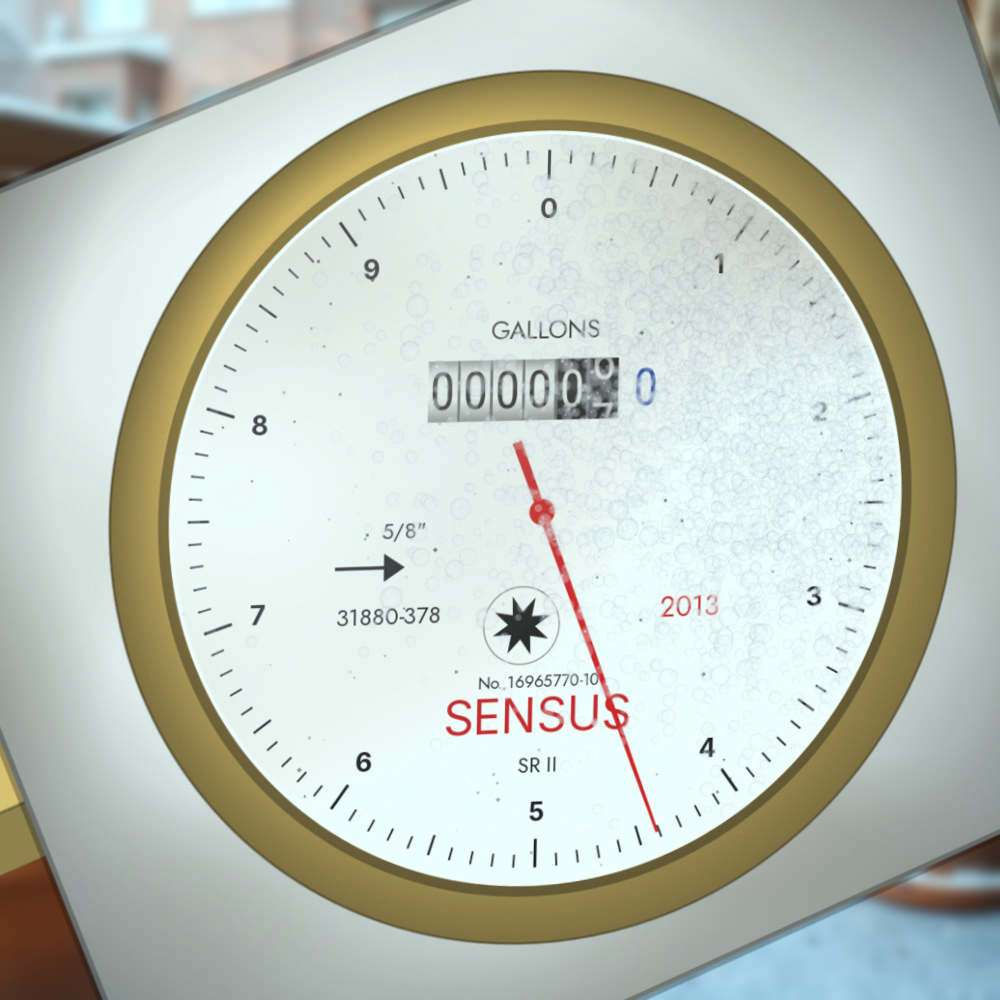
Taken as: gal 64.4
